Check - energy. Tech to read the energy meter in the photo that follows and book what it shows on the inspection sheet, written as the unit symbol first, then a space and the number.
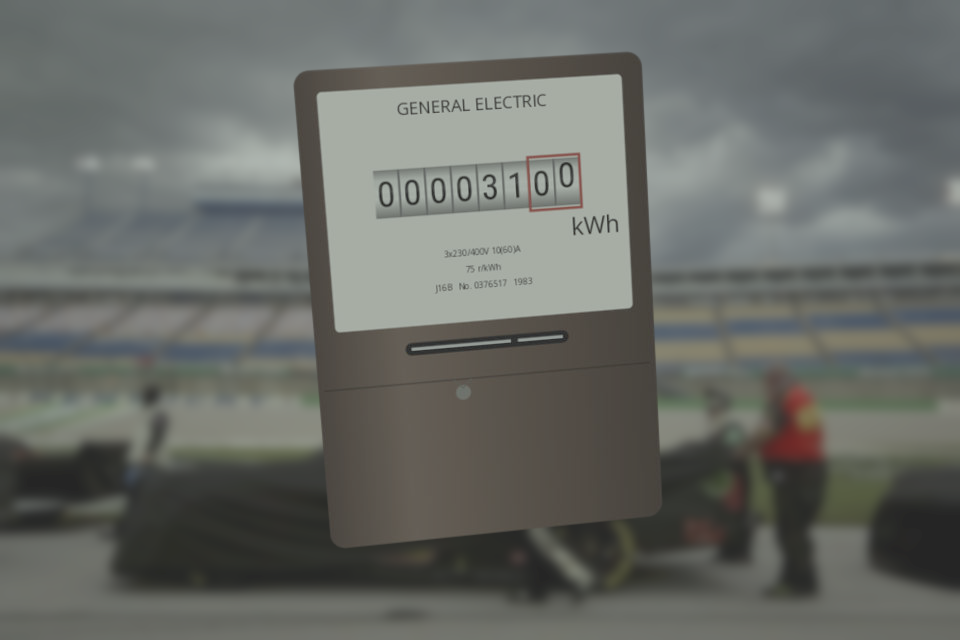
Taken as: kWh 31.00
